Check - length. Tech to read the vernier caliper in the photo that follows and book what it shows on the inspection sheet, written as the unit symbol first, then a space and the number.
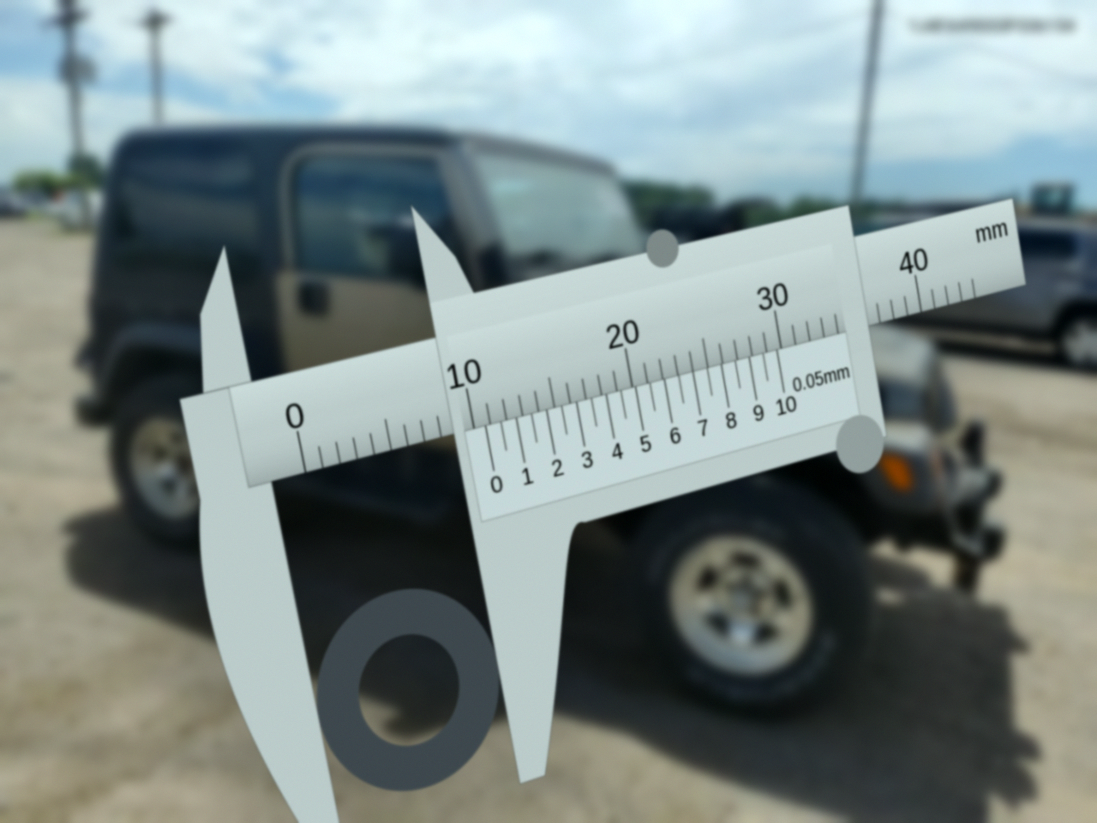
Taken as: mm 10.7
